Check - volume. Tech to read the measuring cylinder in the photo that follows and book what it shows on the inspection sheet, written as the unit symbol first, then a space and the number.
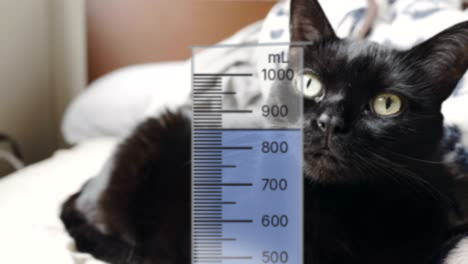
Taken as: mL 850
